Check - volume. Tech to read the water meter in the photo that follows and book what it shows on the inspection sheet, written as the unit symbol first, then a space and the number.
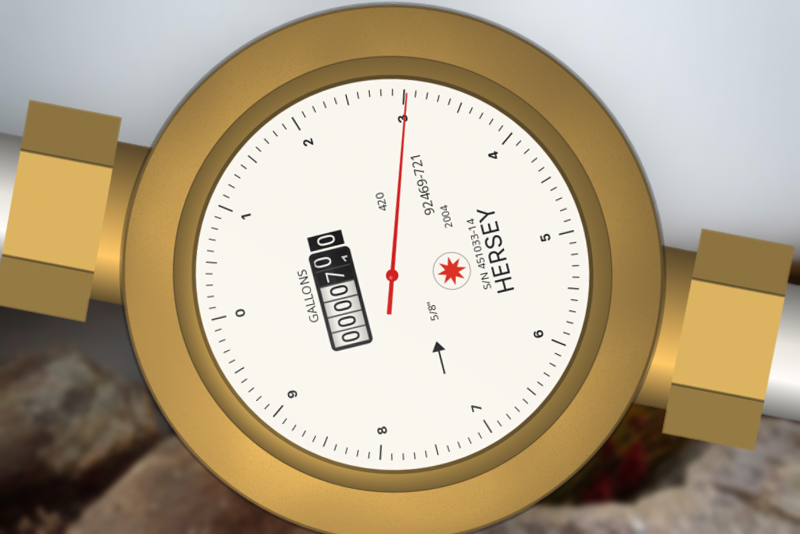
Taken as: gal 703.0
